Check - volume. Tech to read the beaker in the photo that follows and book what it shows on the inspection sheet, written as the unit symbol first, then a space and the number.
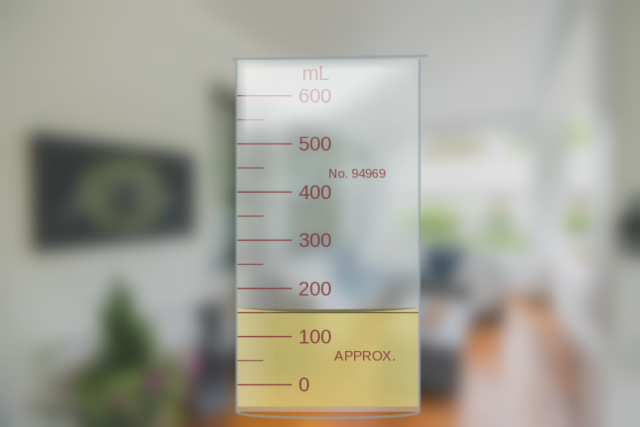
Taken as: mL 150
